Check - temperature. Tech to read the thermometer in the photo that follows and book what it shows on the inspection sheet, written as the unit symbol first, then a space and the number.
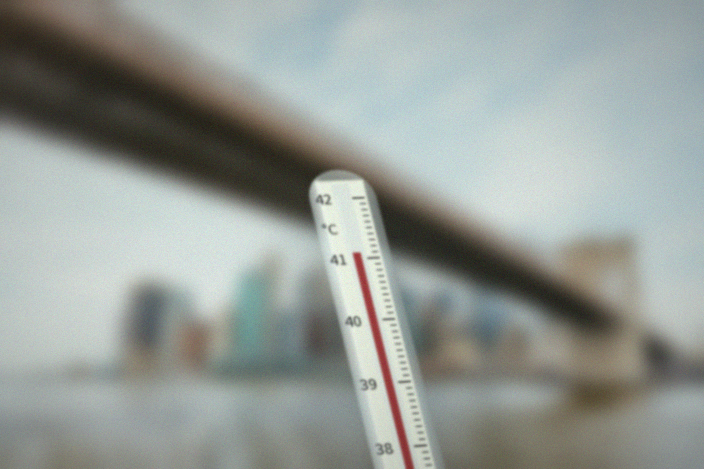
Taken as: °C 41.1
